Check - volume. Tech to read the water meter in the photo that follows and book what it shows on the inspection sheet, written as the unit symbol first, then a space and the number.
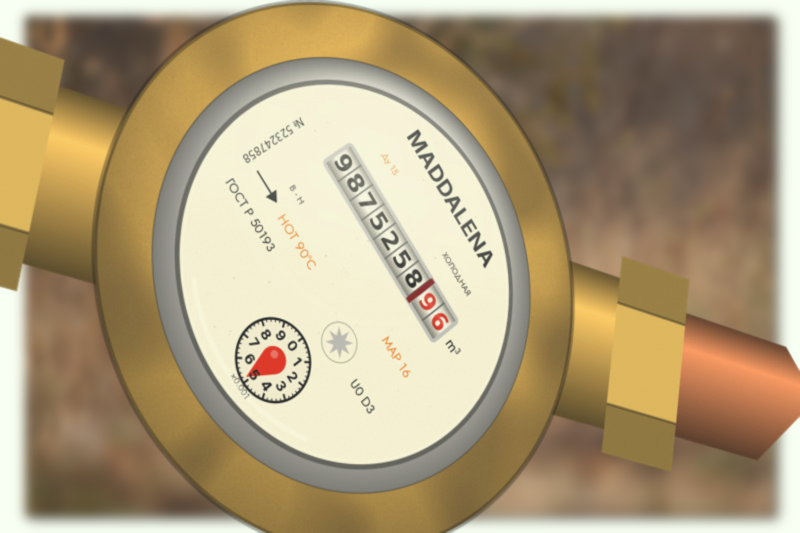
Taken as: m³ 9875258.965
